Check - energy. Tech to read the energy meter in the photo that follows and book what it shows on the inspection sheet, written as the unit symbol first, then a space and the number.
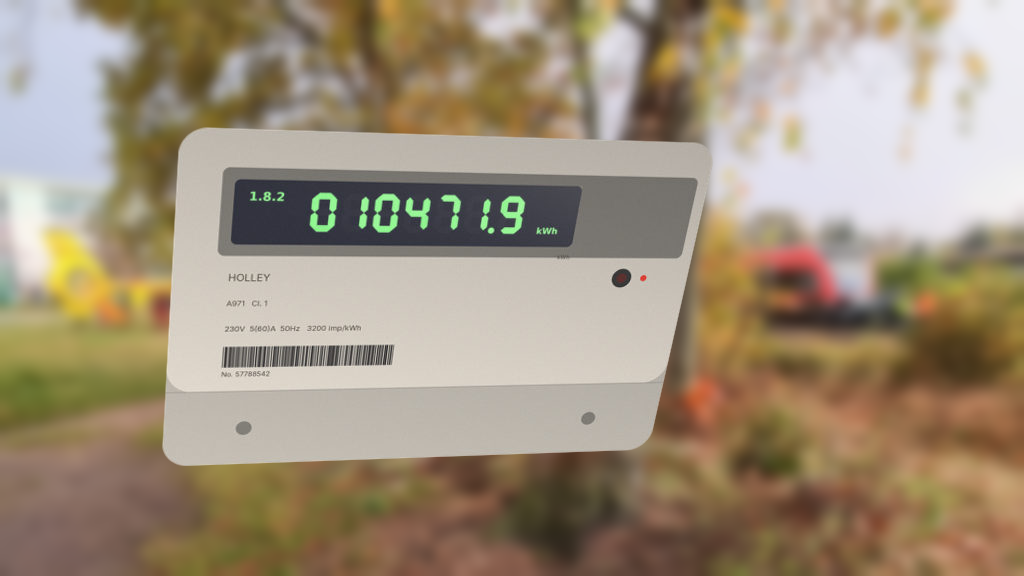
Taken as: kWh 10471.9
